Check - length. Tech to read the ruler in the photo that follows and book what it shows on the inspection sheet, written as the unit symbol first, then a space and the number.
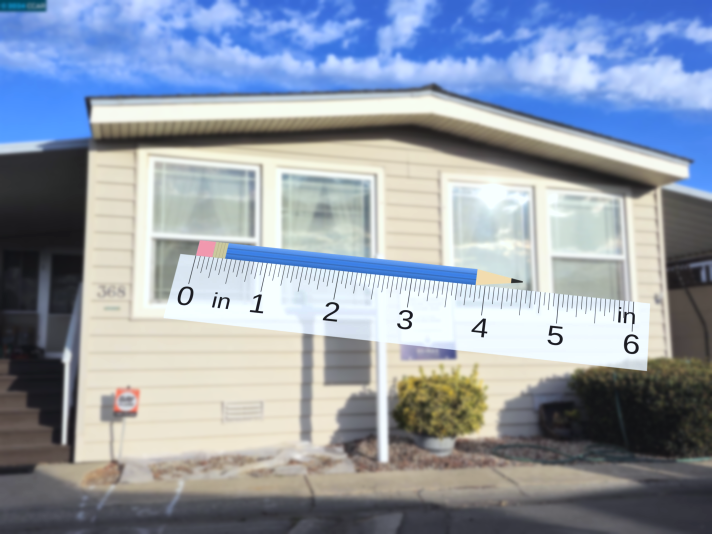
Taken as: in 4.5
